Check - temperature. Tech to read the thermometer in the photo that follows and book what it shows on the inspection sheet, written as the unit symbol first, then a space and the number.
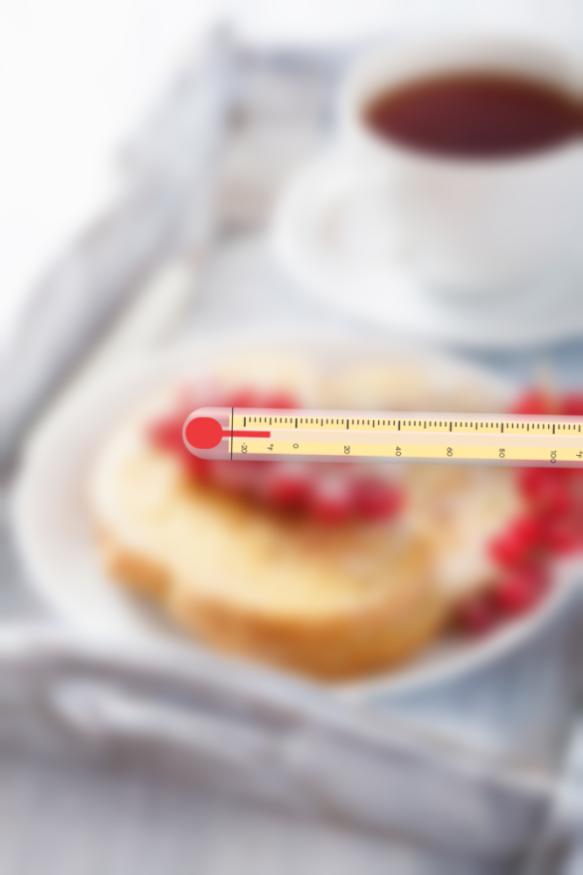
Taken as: °F -10
